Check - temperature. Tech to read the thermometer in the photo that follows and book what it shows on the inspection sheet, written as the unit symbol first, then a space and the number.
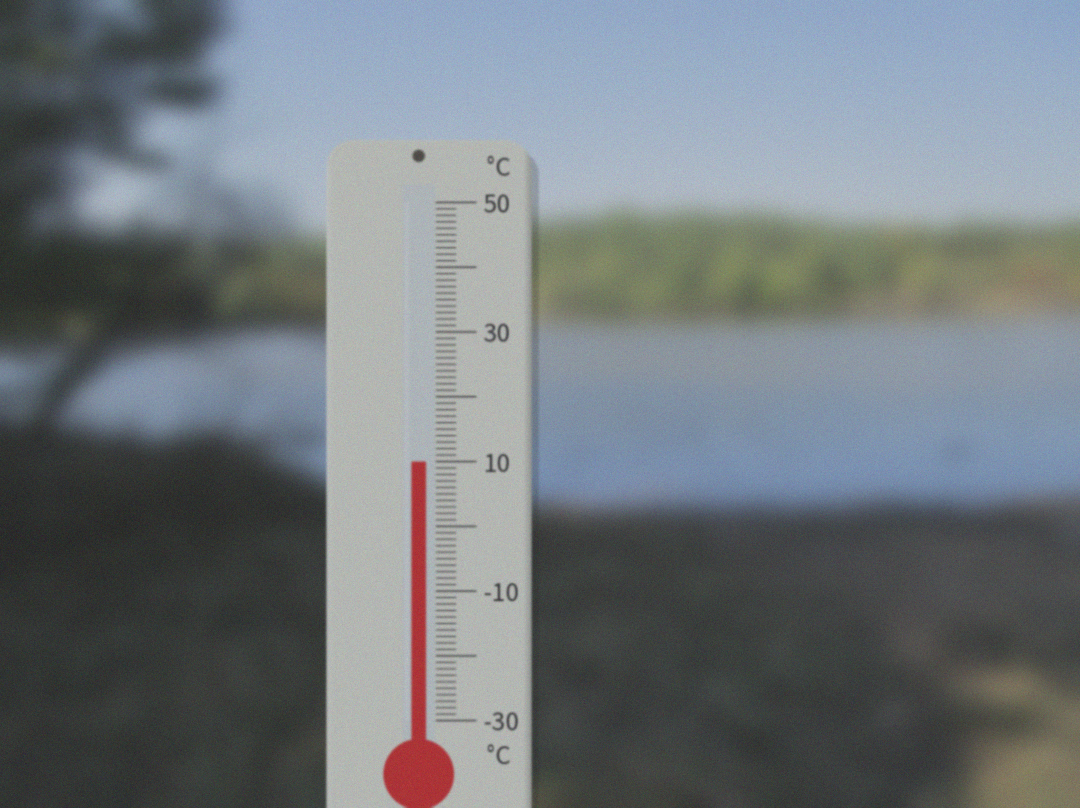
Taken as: °C 10
